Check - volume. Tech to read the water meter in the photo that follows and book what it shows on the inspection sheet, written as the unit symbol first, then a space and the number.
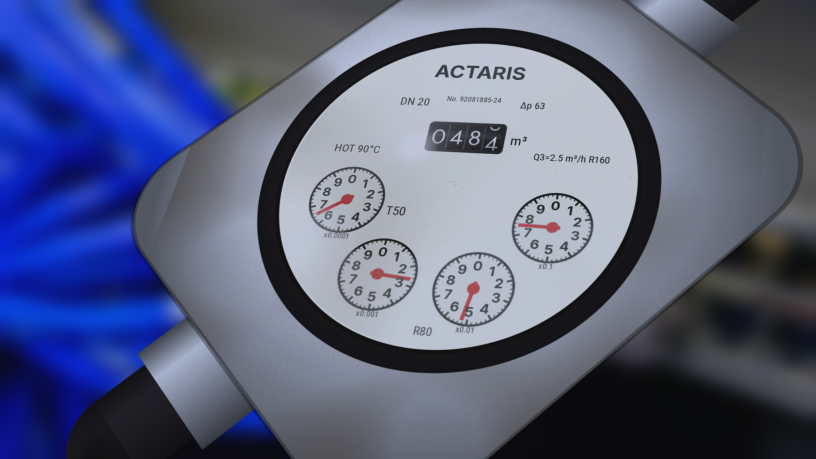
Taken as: m³ 483.7526
